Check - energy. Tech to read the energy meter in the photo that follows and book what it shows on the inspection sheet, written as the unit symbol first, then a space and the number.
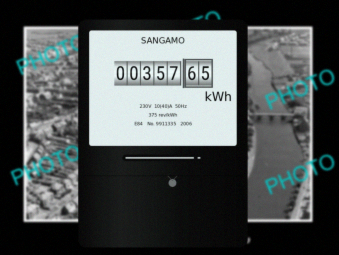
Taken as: kWh 357.65
